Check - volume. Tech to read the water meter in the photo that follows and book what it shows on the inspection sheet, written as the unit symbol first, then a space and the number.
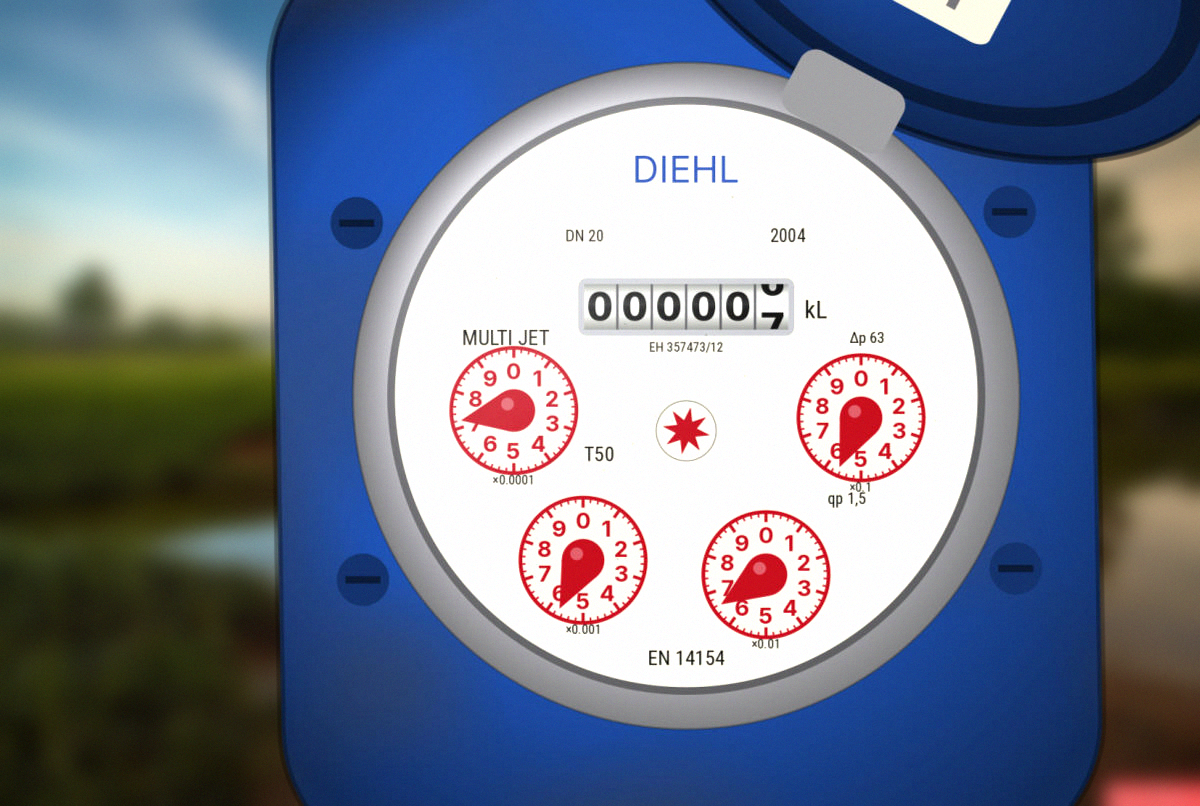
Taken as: kL 6.5657
